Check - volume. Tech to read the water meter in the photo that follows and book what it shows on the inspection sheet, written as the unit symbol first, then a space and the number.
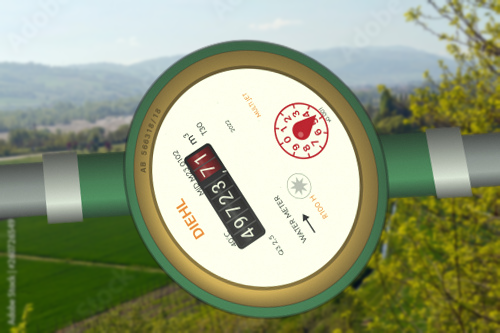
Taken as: m³ 49723.714
